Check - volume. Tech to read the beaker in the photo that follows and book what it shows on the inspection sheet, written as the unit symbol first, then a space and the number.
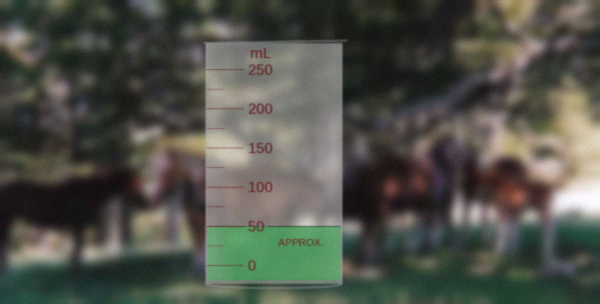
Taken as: mL 50
